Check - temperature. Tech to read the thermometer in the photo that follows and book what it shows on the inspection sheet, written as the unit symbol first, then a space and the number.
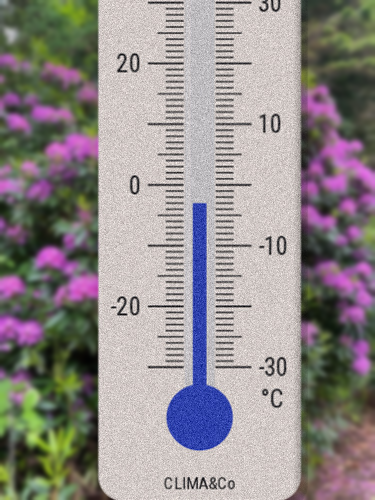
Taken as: °C -3
